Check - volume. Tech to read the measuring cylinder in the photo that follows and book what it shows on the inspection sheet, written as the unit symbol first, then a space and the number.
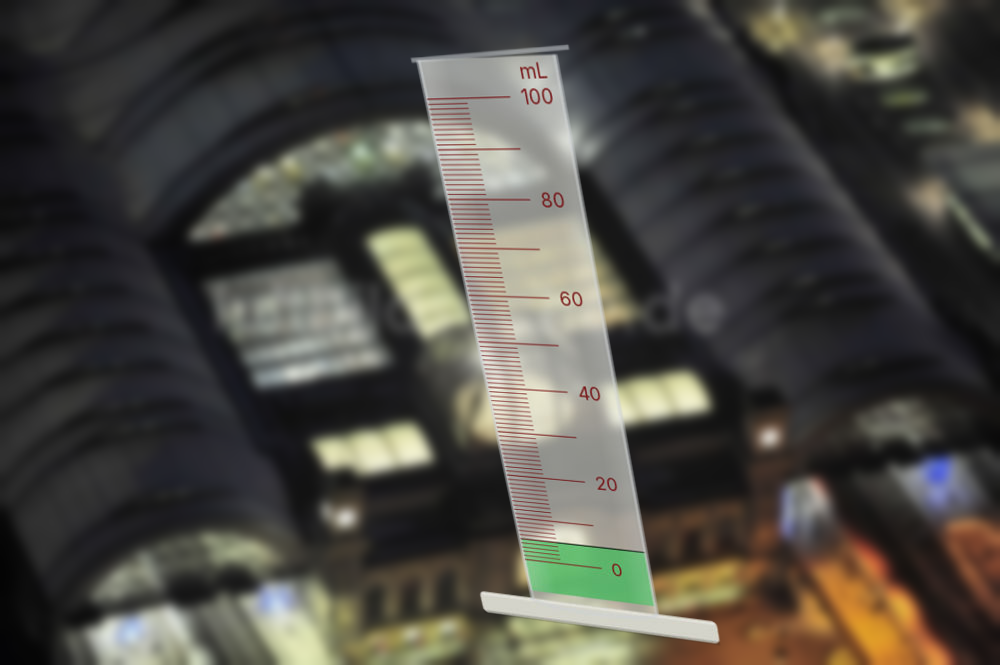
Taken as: mL 5
